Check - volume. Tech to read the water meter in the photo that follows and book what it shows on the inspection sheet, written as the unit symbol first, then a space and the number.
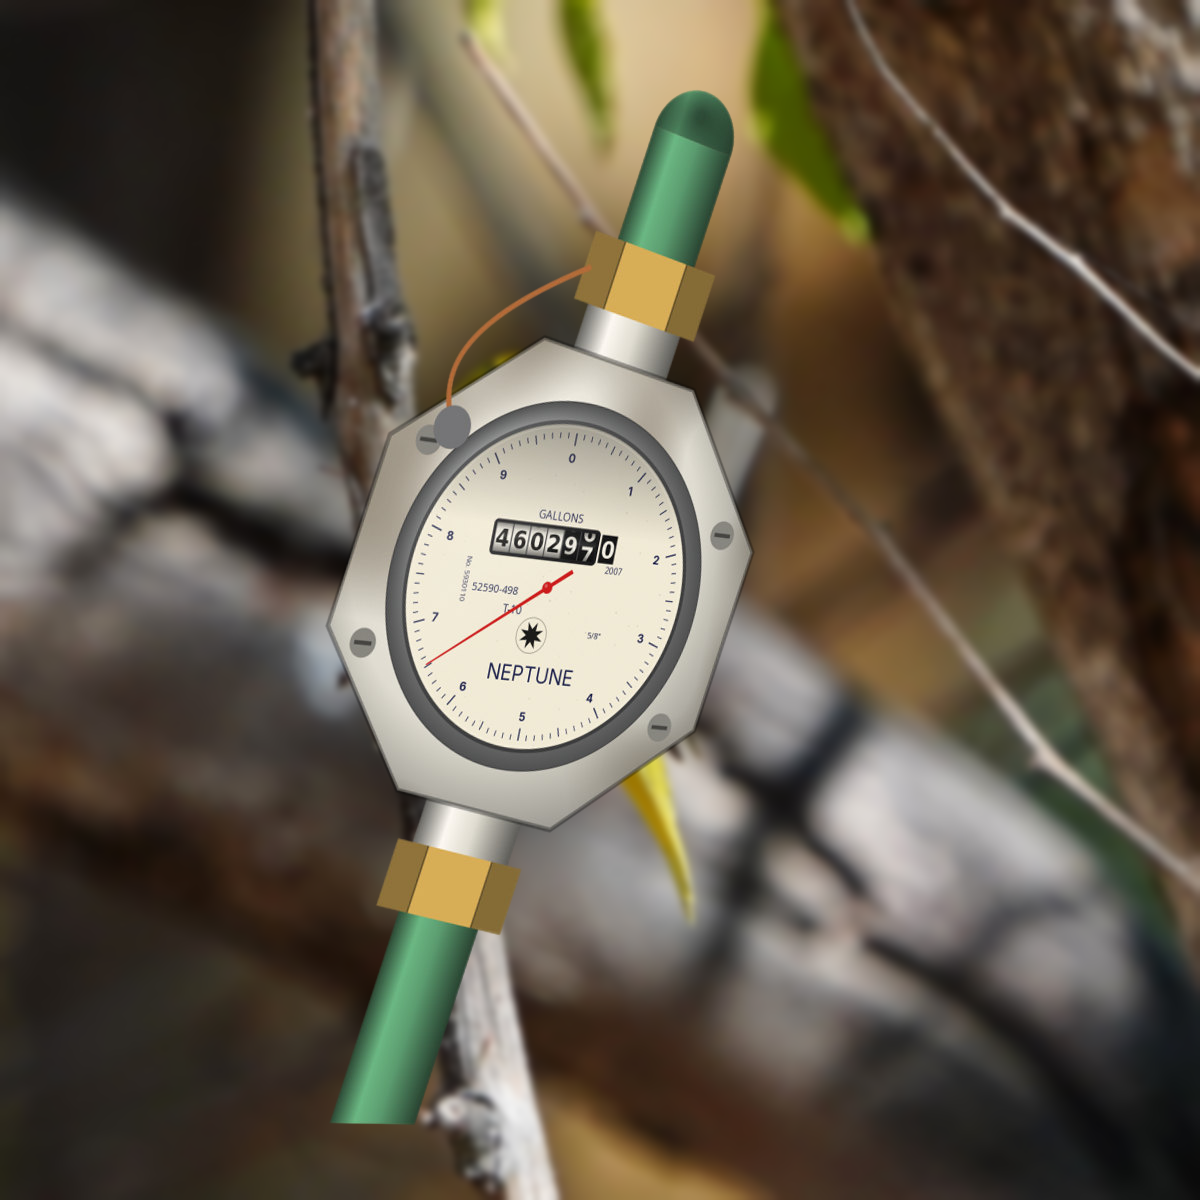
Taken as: gal 4602966.5
